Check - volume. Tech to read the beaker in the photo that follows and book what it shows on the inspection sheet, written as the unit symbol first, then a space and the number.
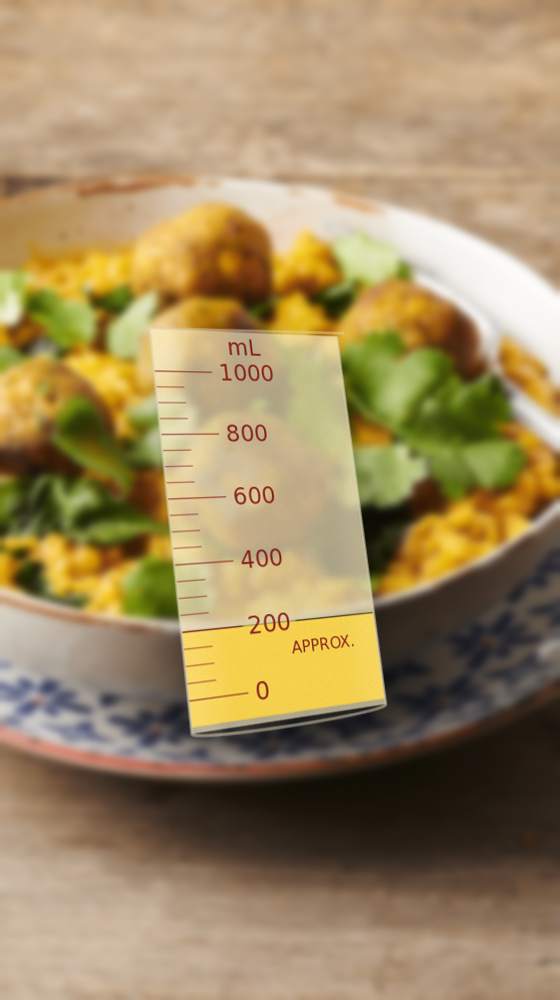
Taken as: mL 200
